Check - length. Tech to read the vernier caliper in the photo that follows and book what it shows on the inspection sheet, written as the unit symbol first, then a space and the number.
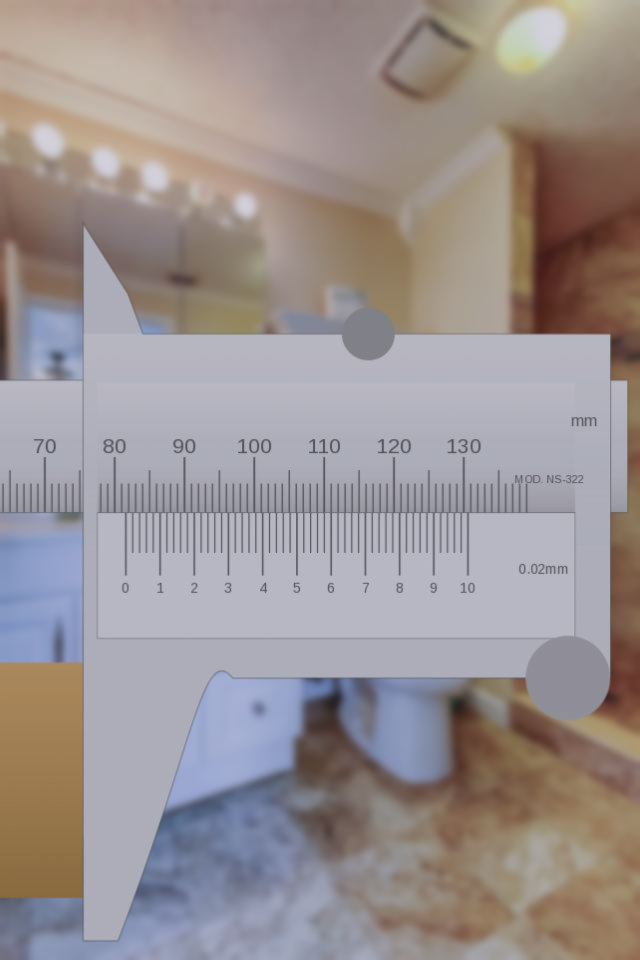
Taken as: mm 81.6
